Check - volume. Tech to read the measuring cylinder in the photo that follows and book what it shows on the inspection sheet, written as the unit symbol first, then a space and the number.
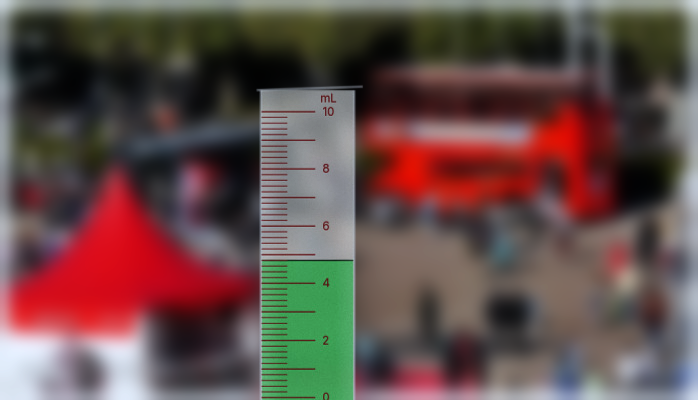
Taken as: mL 4.8
